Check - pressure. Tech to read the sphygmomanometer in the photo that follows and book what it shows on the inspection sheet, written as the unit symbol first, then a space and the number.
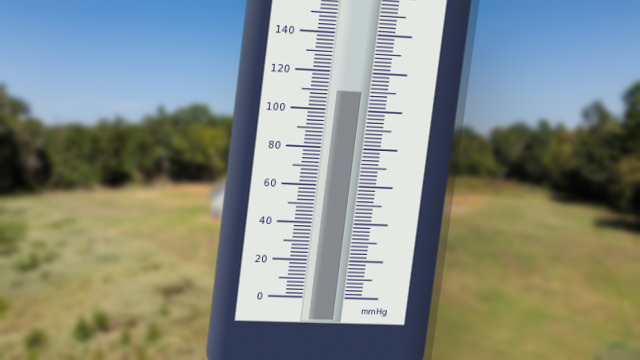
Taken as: mmHg 110
